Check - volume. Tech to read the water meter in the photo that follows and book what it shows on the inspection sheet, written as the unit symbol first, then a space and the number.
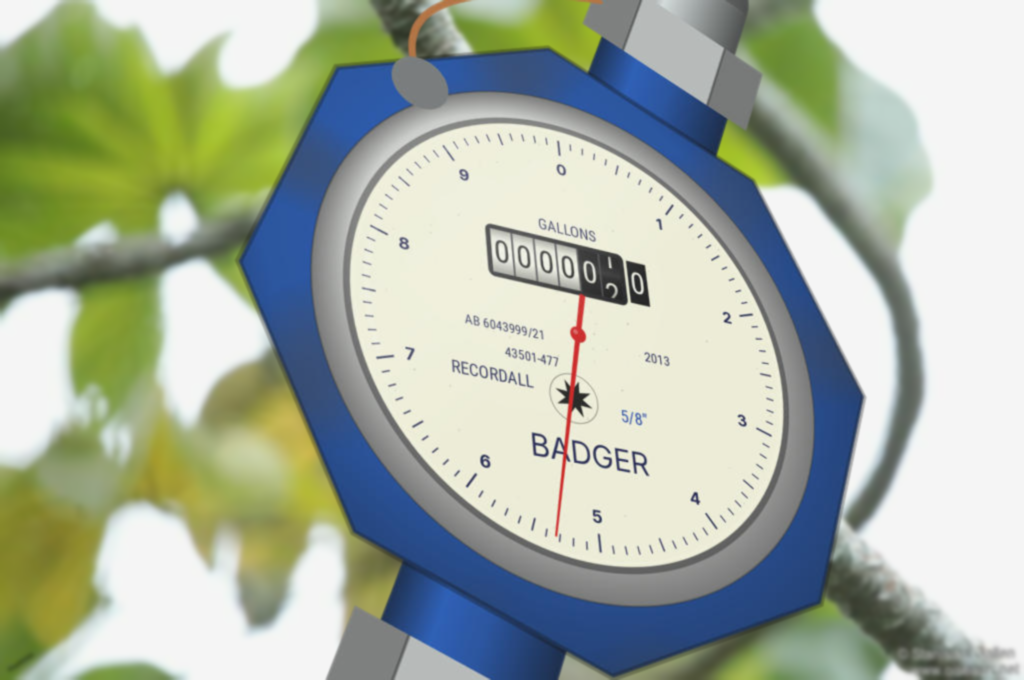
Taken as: gal 15.3
